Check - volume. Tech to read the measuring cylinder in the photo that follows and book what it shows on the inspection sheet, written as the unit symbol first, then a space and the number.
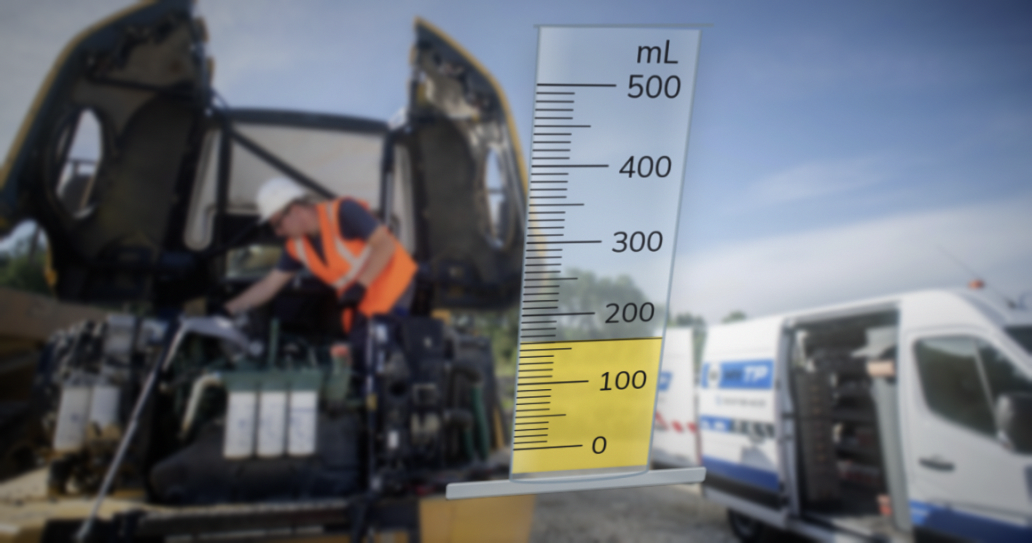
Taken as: mL 160
